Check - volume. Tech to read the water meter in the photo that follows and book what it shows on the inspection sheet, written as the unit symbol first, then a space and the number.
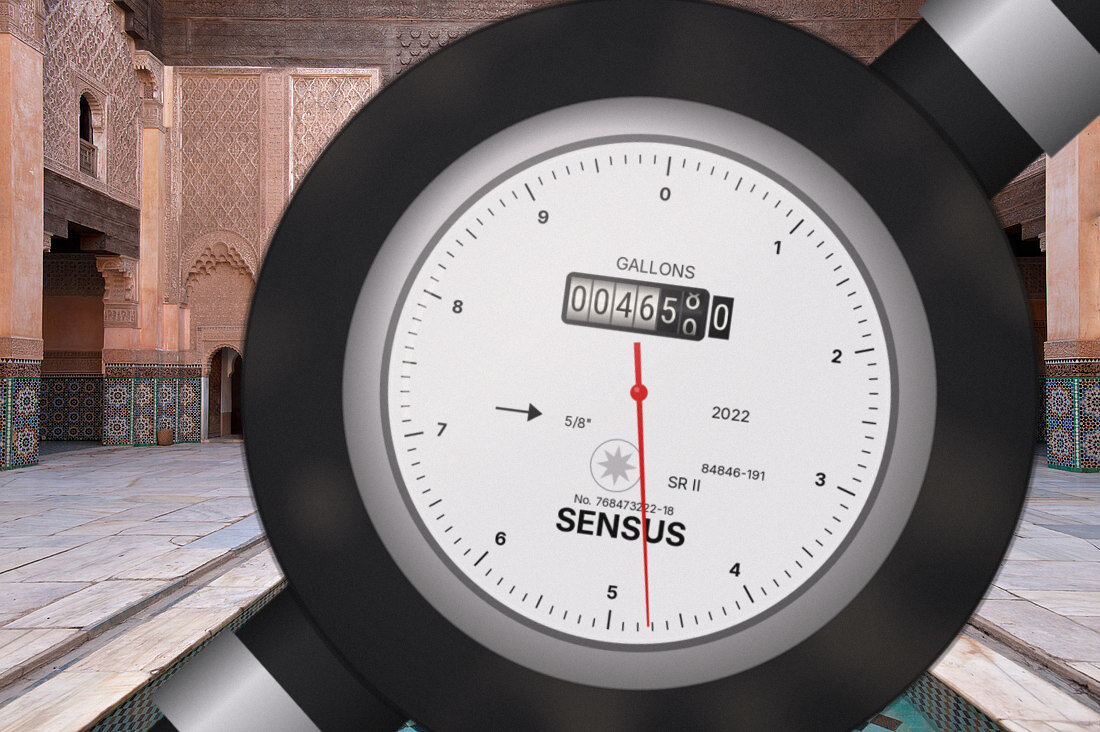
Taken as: gal 46584.7
